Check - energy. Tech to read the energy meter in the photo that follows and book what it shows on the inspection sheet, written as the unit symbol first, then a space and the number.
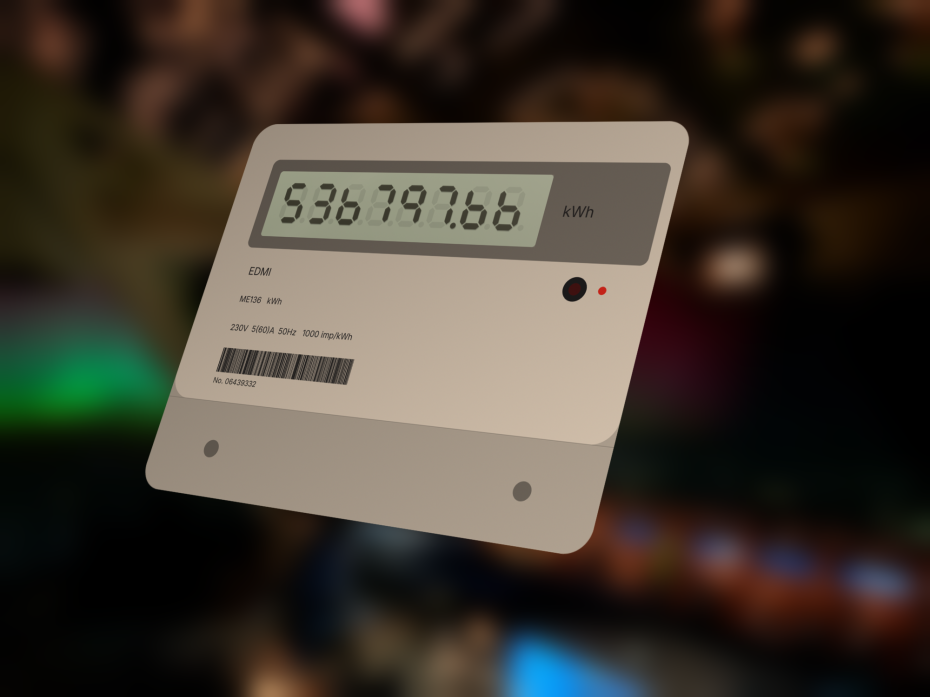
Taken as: kWh 536797.66
